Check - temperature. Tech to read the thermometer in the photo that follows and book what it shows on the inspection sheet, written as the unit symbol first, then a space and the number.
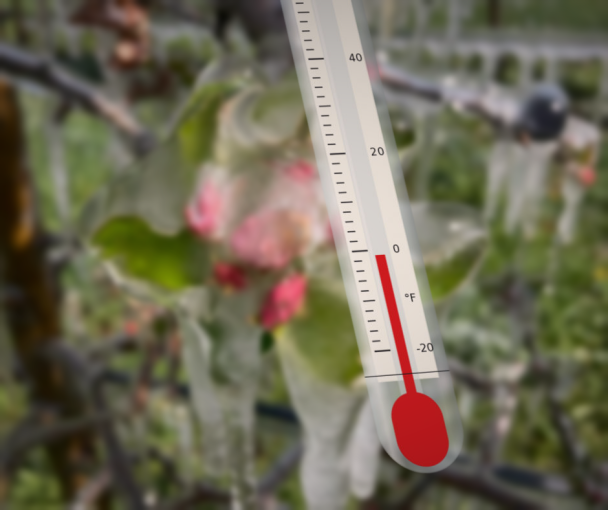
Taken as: °F -1
